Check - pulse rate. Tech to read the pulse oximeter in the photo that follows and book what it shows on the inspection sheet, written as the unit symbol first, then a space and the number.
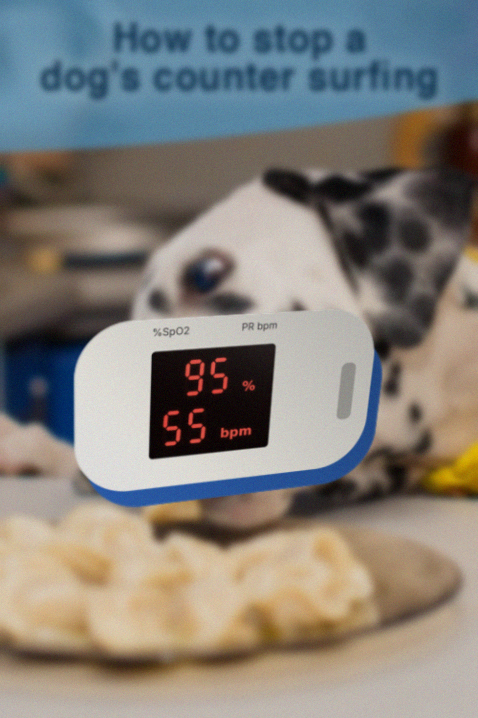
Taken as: bpm 55
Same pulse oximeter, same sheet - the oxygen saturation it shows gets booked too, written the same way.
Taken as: % 95
